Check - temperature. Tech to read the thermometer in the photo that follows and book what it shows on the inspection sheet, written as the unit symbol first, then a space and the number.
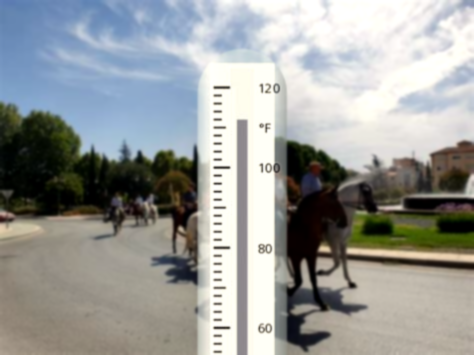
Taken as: °F 112
